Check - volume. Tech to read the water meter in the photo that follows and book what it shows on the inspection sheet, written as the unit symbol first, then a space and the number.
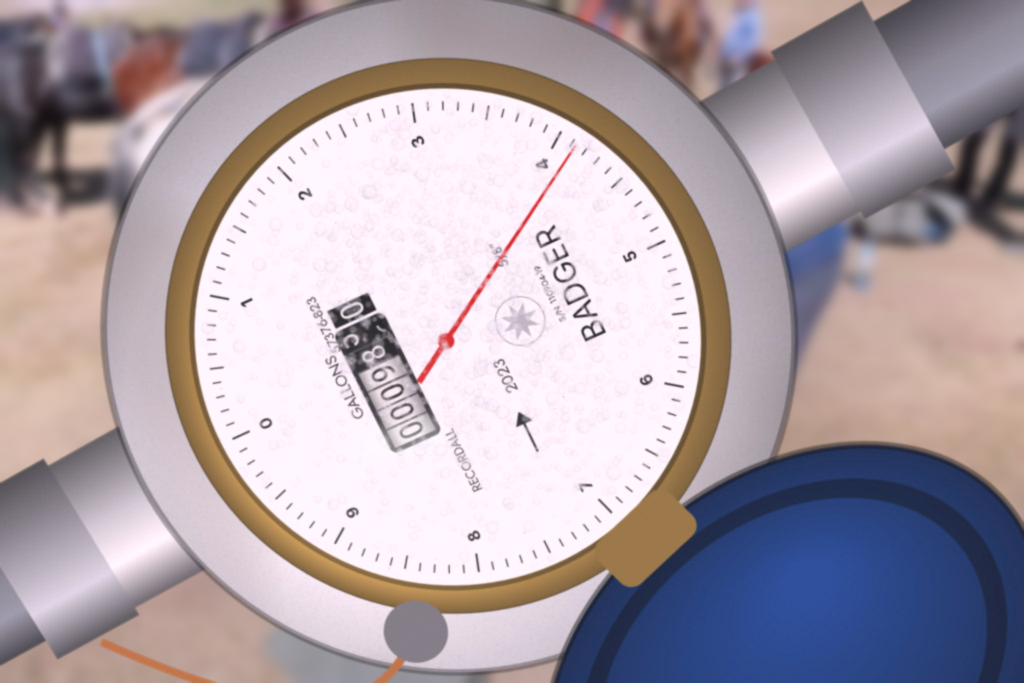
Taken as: gal 9854.1
